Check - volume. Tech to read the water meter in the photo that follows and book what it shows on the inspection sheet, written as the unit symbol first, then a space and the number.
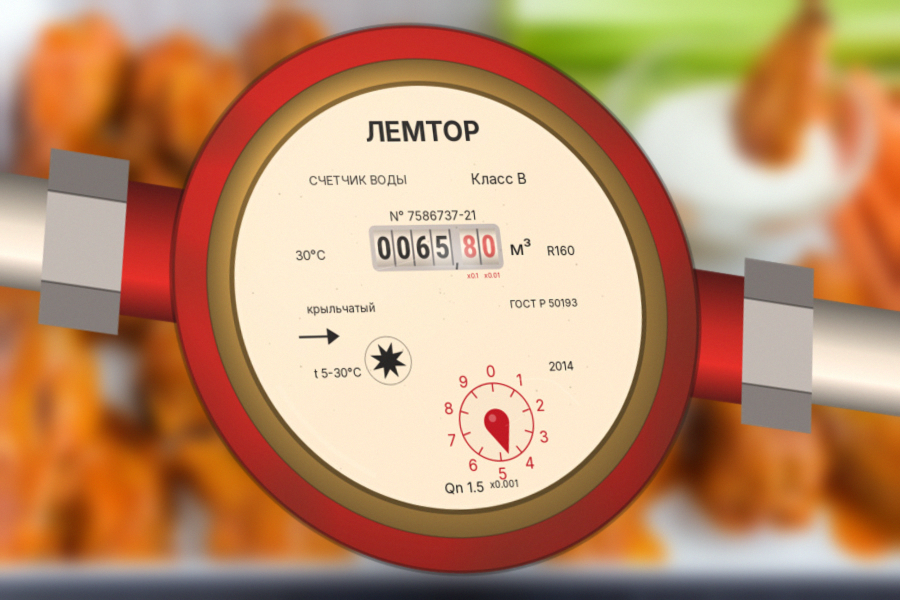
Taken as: m³ 65.804
